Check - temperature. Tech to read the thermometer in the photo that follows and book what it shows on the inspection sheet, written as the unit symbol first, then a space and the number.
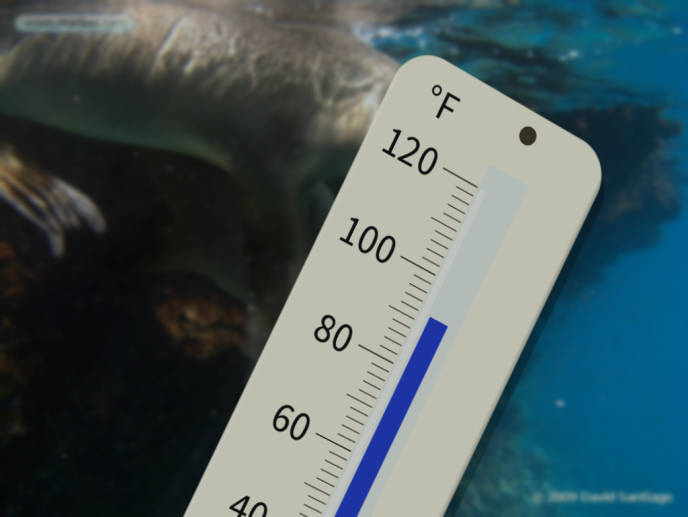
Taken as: °F 92
